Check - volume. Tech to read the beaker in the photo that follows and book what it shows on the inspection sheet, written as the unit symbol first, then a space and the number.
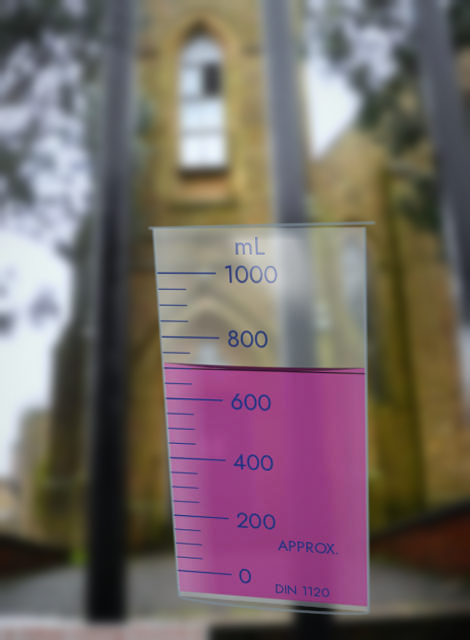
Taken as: mL 700
